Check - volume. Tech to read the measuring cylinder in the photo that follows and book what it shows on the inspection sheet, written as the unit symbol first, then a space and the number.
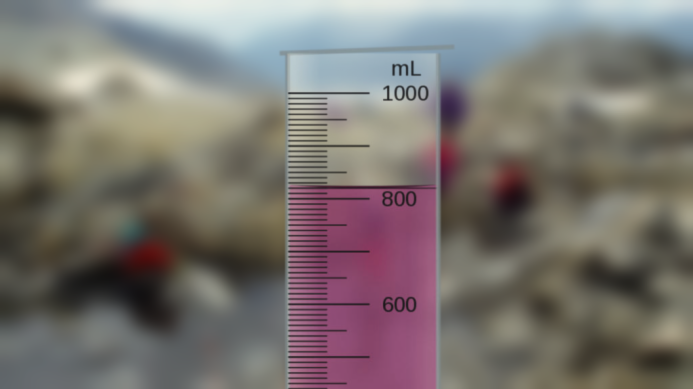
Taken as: mL 820
